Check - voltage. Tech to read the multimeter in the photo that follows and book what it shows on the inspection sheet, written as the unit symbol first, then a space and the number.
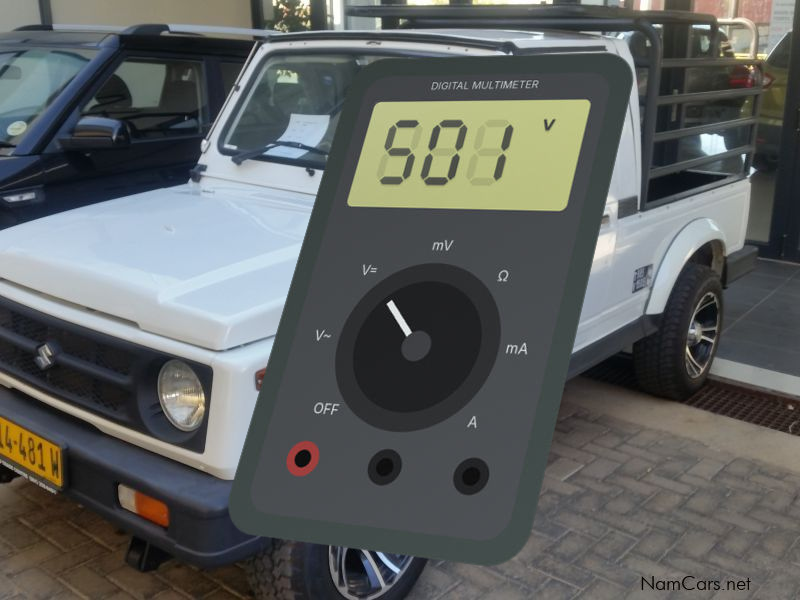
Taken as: V 501
